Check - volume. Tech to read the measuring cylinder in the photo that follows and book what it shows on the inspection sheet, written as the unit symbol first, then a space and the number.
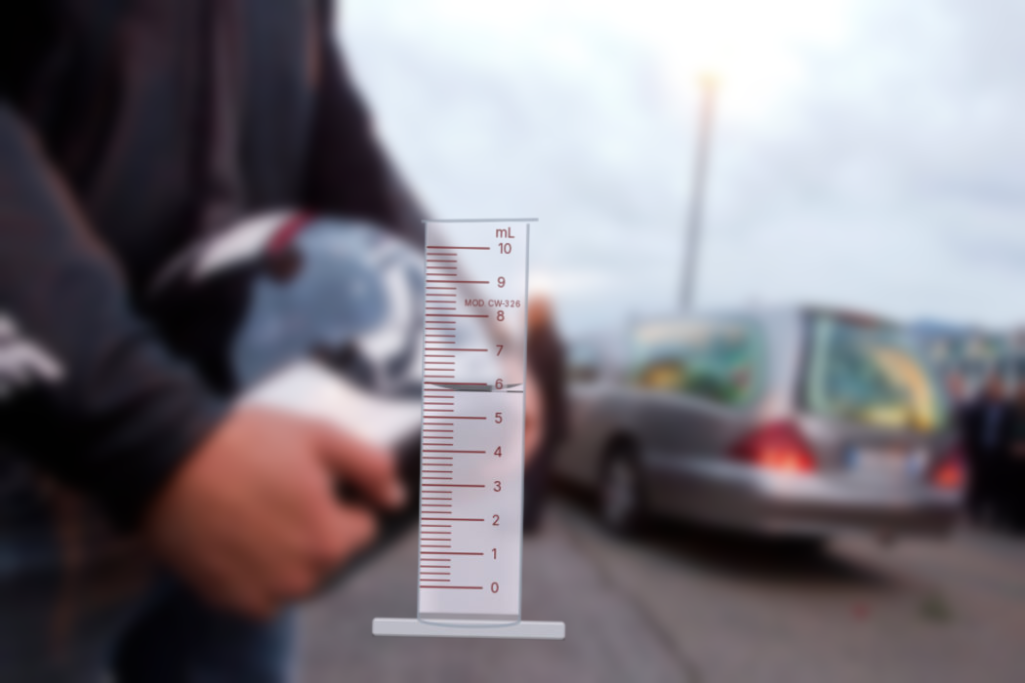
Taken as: mL 5.8
